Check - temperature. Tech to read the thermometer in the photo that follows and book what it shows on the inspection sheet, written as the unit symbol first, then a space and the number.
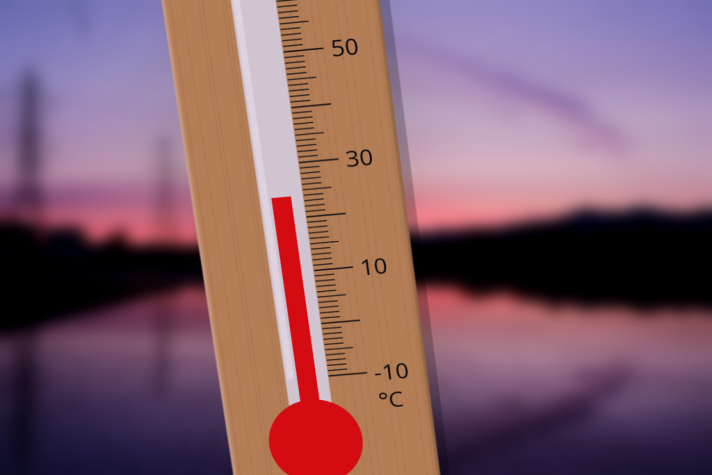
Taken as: °C 24
